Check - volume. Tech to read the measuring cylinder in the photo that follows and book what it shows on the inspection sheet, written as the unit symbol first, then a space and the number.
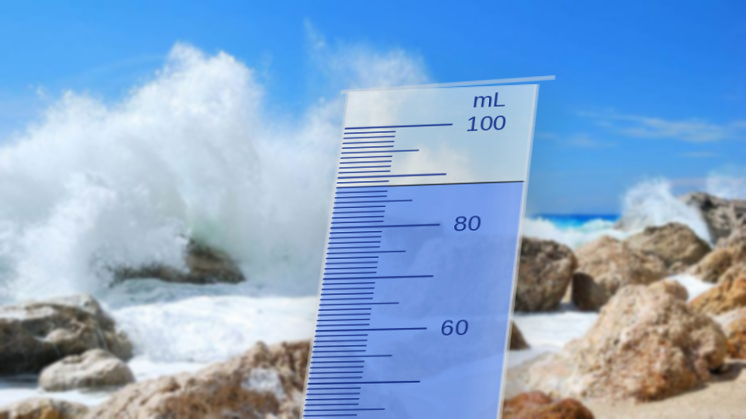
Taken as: mL 88
